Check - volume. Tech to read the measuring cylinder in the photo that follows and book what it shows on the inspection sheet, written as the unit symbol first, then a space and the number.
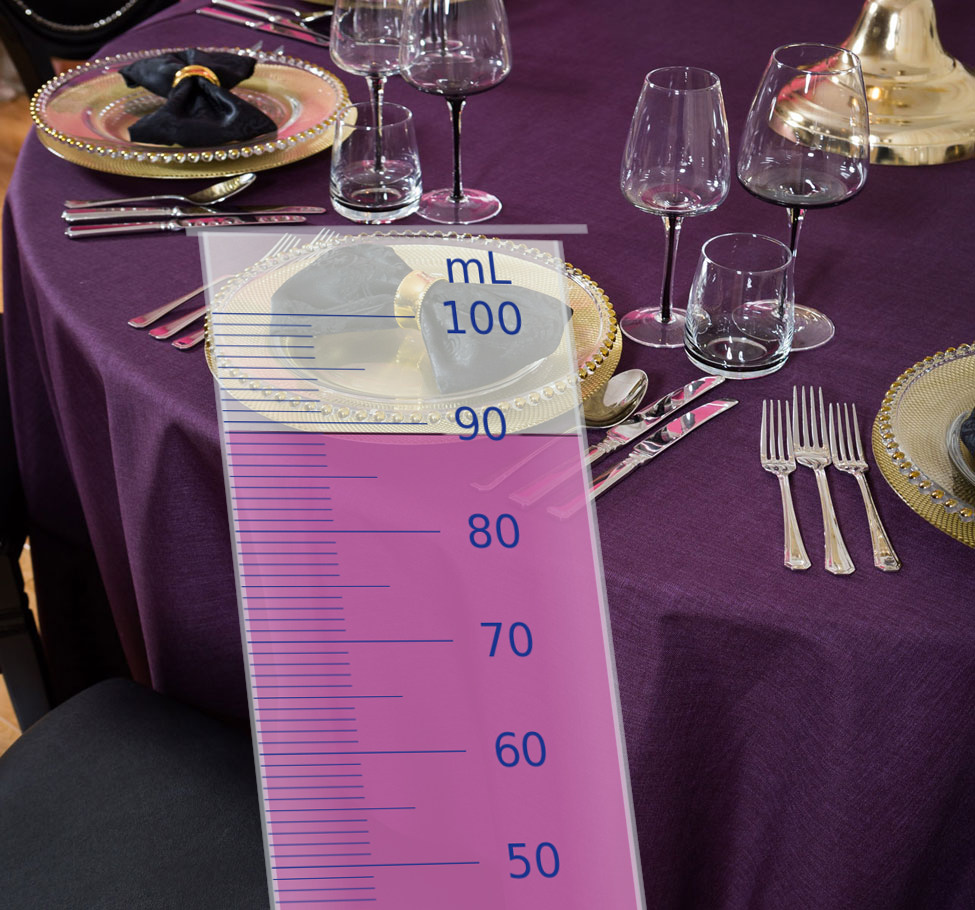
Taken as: mL 89
